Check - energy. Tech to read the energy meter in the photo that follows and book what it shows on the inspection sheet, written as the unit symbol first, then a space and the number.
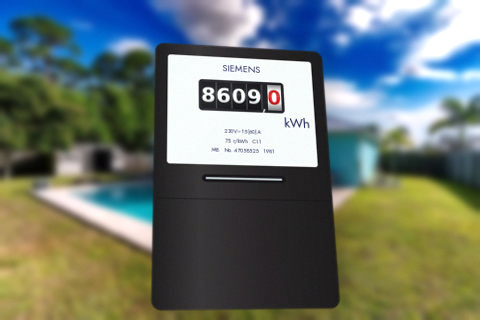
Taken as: kWh 8609.0
